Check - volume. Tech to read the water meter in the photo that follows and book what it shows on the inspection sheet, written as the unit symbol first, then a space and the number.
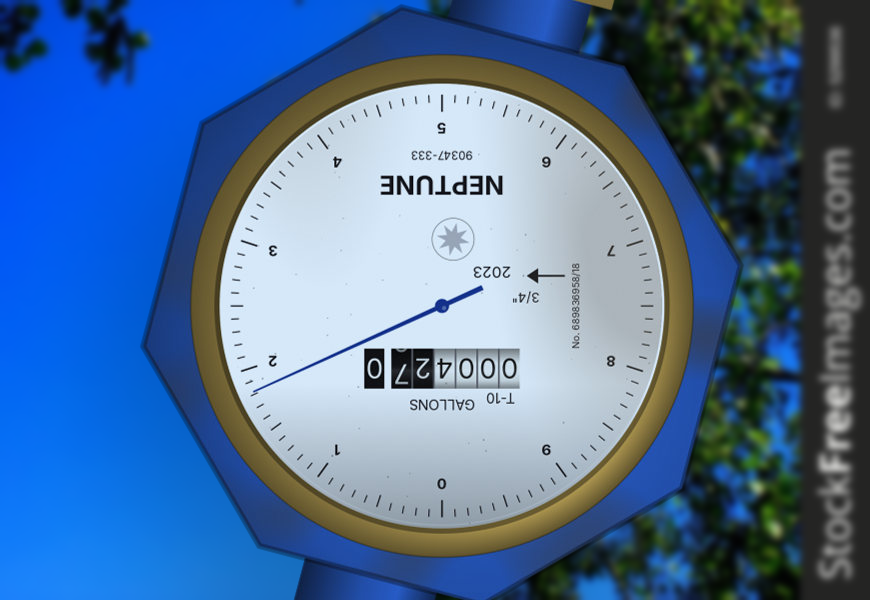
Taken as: gal 4271.8
